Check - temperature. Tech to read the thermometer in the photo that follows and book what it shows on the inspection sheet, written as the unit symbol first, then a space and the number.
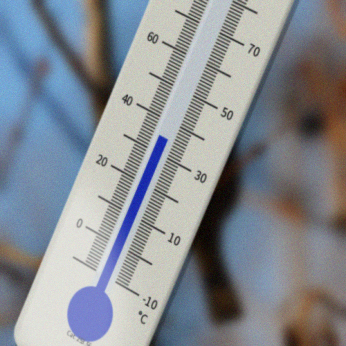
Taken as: °C 35
